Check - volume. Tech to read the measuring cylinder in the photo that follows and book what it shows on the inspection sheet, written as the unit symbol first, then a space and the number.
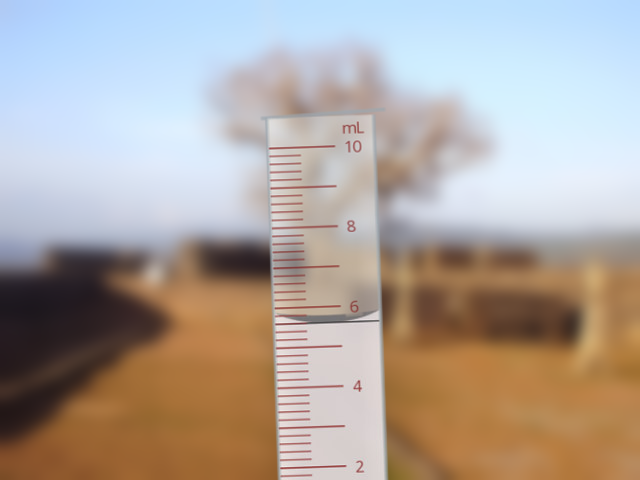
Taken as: mL 5.6
